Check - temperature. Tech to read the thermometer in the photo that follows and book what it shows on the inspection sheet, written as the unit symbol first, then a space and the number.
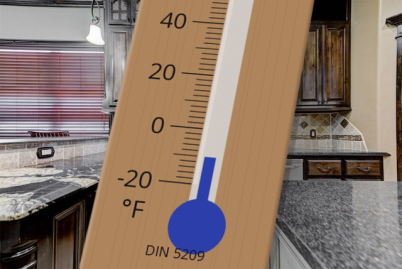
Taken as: °F -10
